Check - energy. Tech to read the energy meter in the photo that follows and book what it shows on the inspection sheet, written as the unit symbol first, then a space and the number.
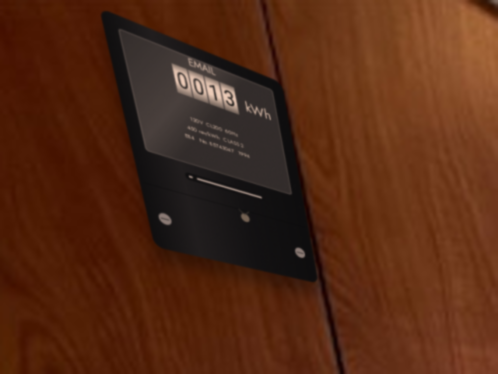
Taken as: kWh 13
